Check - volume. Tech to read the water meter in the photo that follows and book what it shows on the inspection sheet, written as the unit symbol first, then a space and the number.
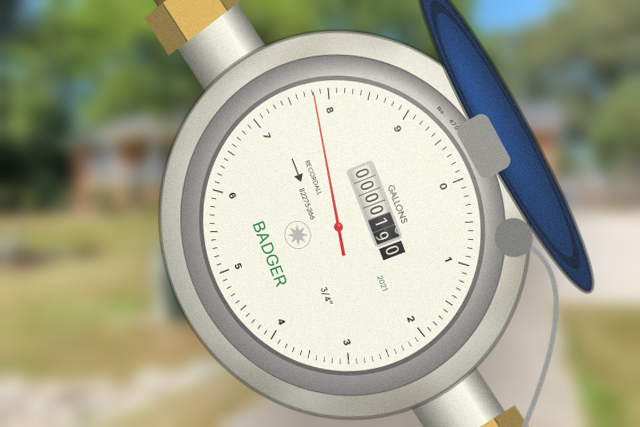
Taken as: gal 187.8
